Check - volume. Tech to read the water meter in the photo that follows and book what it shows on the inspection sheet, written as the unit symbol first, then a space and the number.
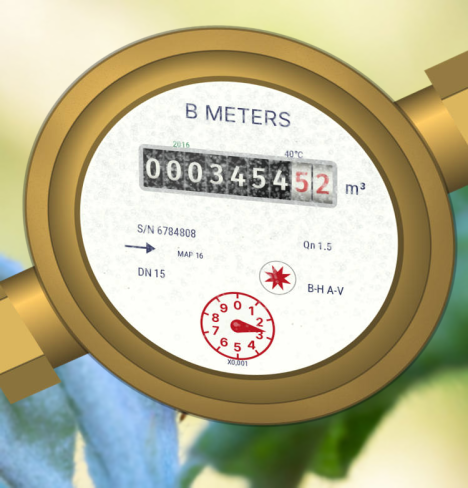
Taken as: m³ 3454.522
